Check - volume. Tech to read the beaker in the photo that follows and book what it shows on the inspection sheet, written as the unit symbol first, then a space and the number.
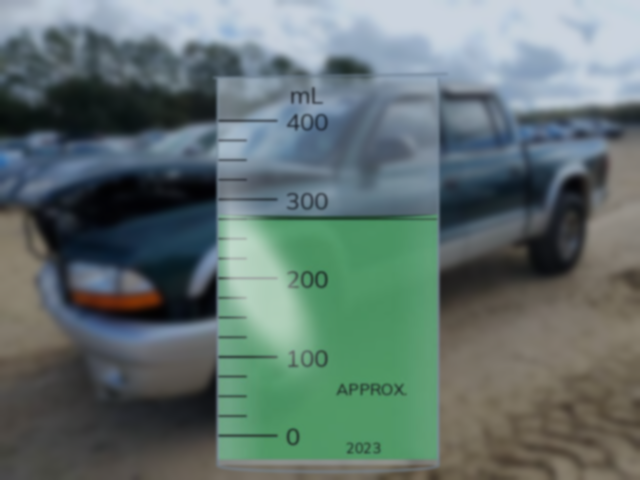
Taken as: mL 275
